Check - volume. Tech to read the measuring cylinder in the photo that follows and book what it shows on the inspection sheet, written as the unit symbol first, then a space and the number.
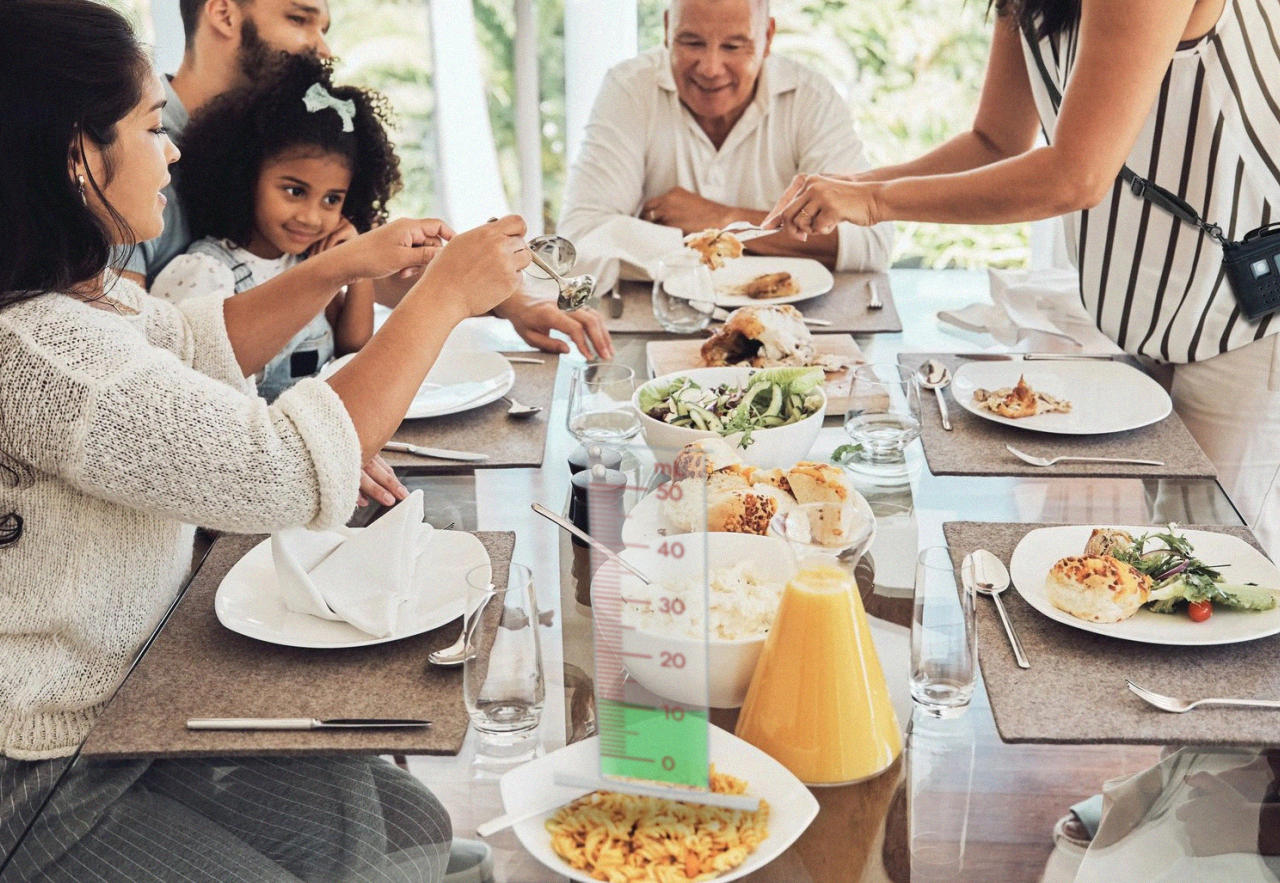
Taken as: mL 10
